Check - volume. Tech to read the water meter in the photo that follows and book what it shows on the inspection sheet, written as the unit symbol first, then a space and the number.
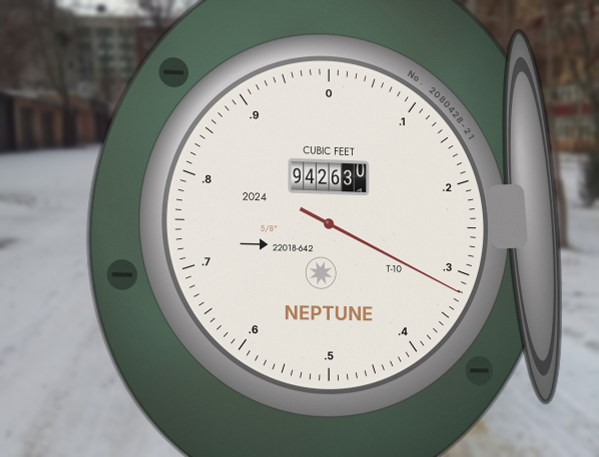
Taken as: ft³ 942630.32
